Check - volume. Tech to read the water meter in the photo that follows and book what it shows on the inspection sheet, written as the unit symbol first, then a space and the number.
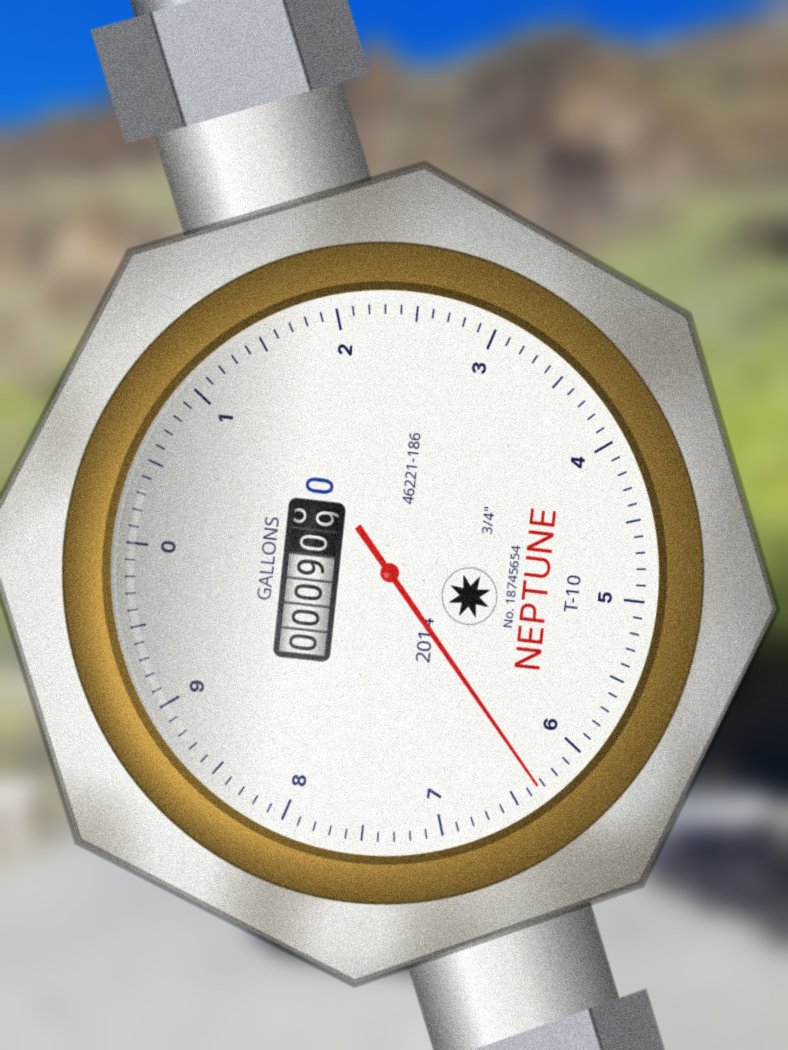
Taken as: gal 9086.3
